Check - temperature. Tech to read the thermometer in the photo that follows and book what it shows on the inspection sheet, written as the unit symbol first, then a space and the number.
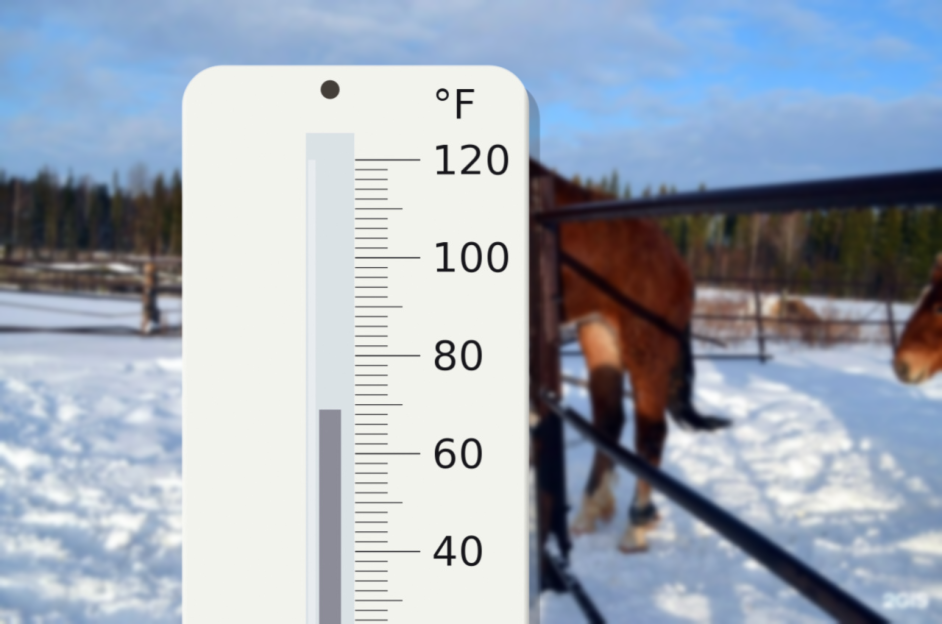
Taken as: °F 69
